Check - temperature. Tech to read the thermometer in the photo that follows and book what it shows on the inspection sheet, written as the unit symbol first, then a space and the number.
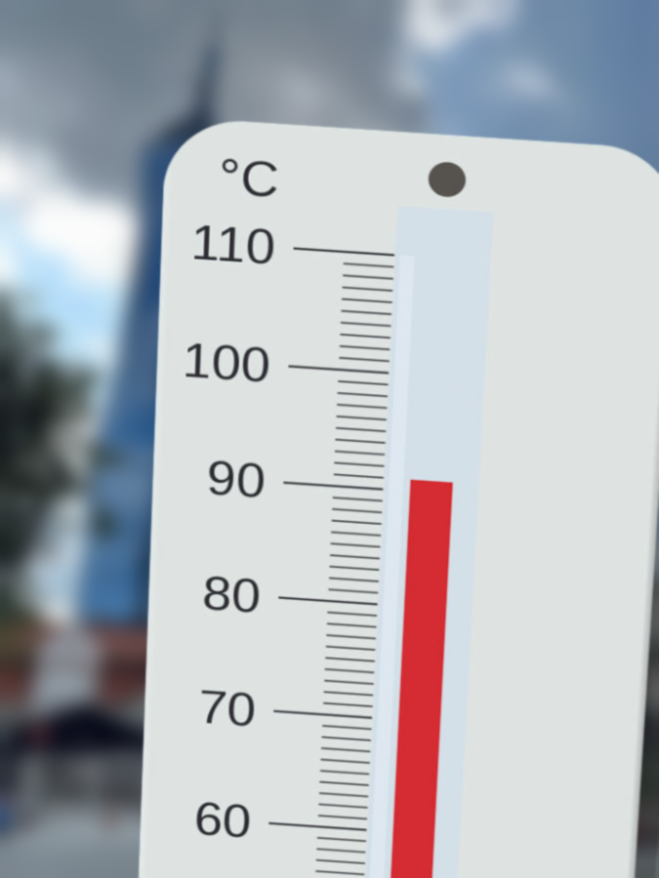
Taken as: °C 91
